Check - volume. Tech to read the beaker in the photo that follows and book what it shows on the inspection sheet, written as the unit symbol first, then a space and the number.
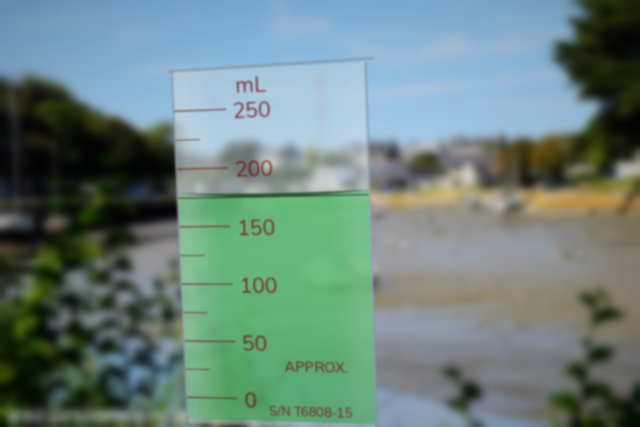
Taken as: mL 175
